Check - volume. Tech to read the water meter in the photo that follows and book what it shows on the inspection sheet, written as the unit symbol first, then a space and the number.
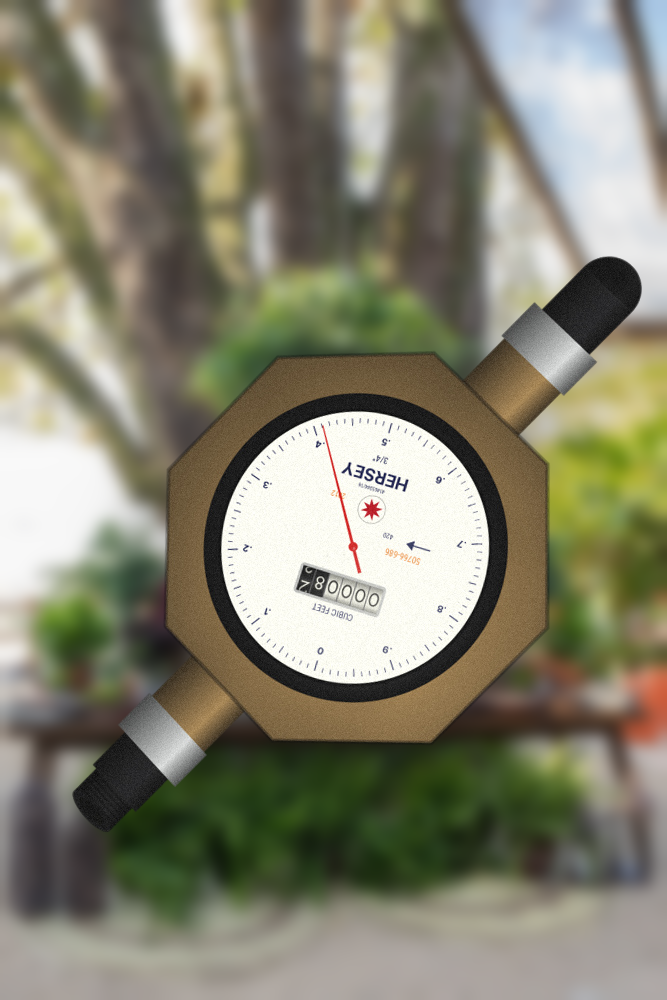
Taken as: ft³ 82.41
